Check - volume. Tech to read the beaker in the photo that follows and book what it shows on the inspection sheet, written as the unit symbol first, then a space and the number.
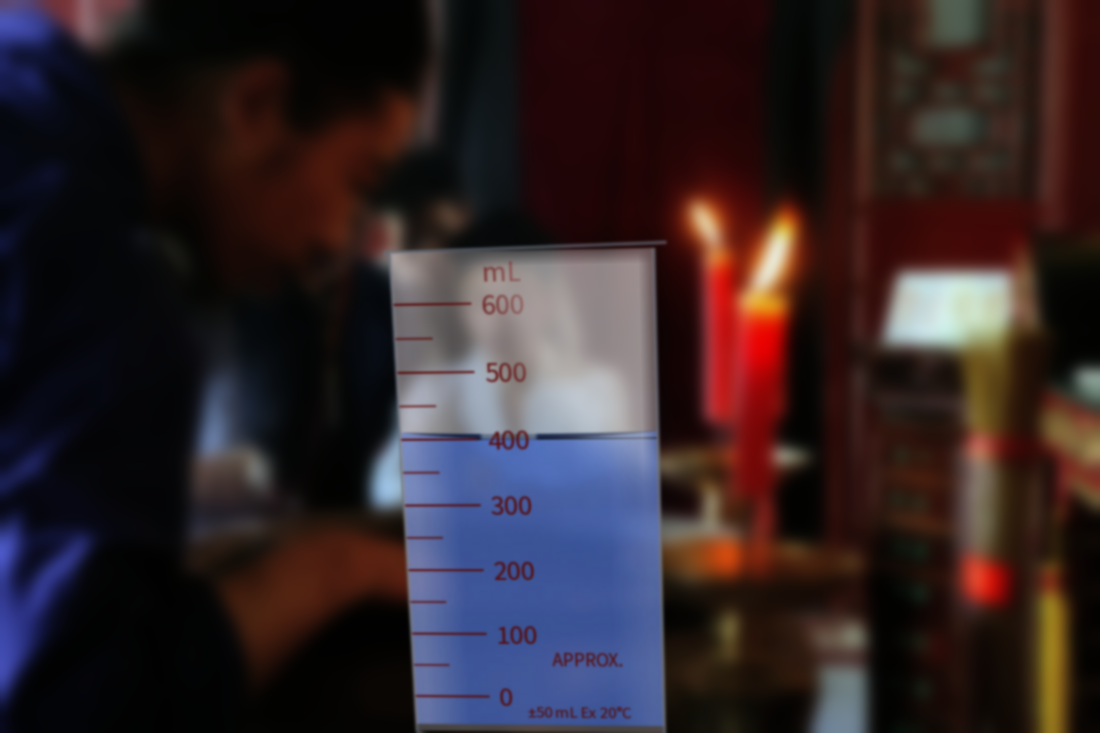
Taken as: mL 400
